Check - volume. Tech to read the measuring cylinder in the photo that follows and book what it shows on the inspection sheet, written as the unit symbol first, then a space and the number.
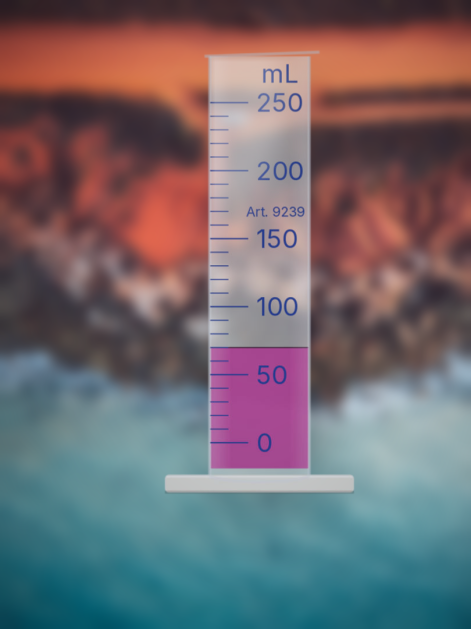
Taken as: mL 70
